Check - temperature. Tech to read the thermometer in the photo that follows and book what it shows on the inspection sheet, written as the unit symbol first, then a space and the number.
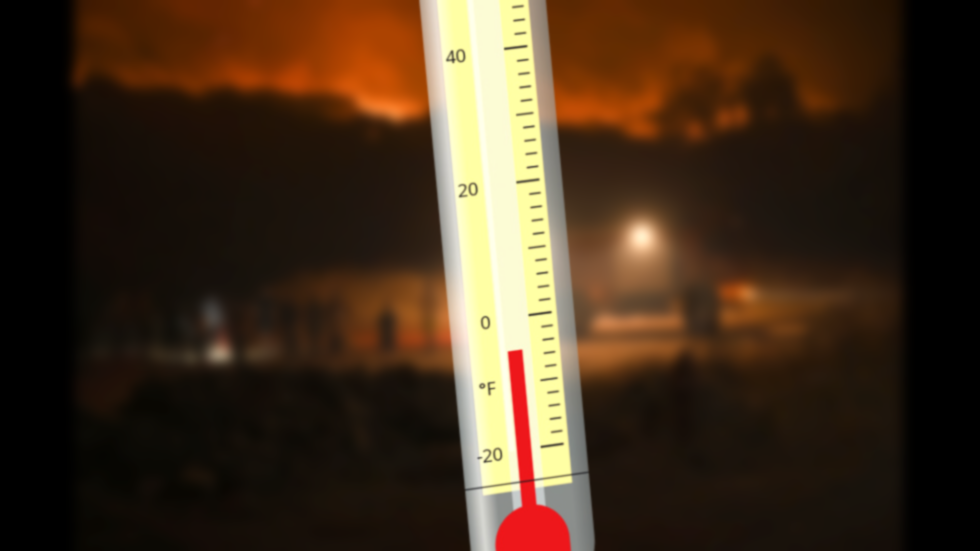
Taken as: °F -5
